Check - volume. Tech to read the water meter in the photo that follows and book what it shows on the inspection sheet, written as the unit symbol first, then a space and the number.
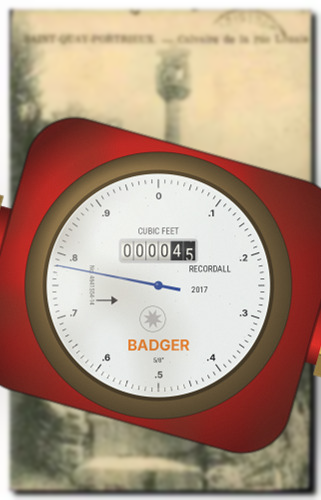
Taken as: ft³ 44.78
